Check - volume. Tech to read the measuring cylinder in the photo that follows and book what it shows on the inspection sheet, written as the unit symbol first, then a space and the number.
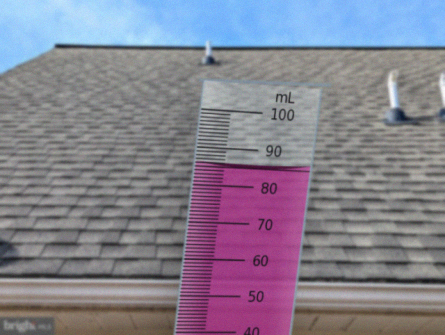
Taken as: mL 85
